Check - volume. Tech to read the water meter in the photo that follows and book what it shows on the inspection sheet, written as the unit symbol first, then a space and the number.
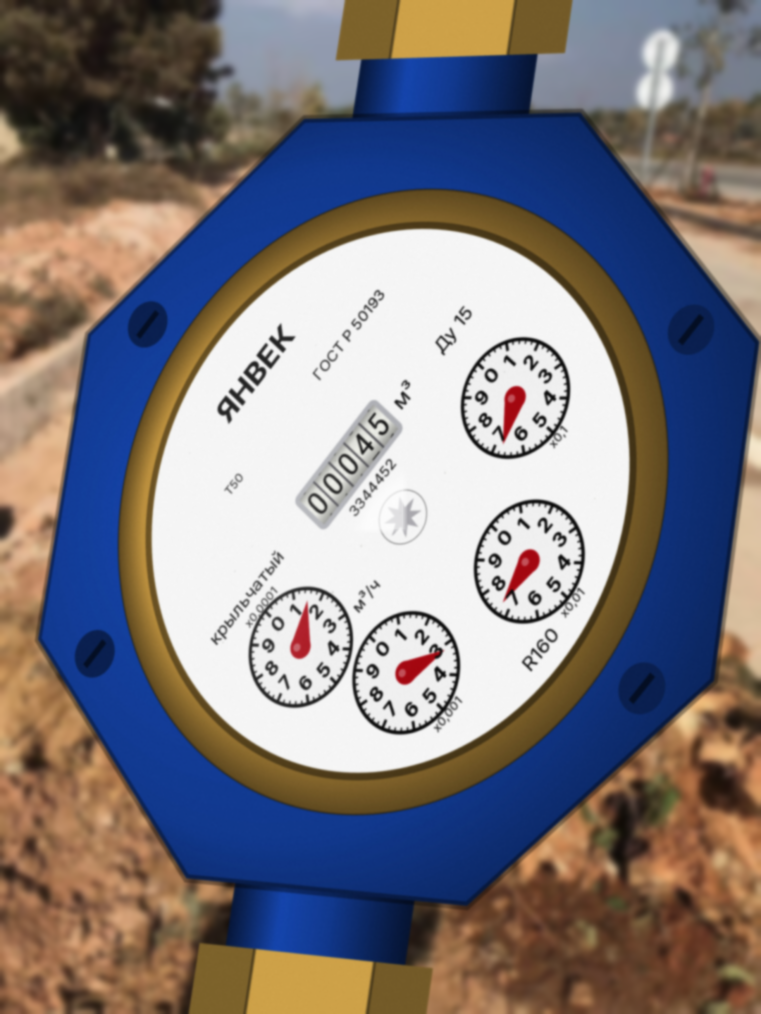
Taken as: m³ 45.6731
